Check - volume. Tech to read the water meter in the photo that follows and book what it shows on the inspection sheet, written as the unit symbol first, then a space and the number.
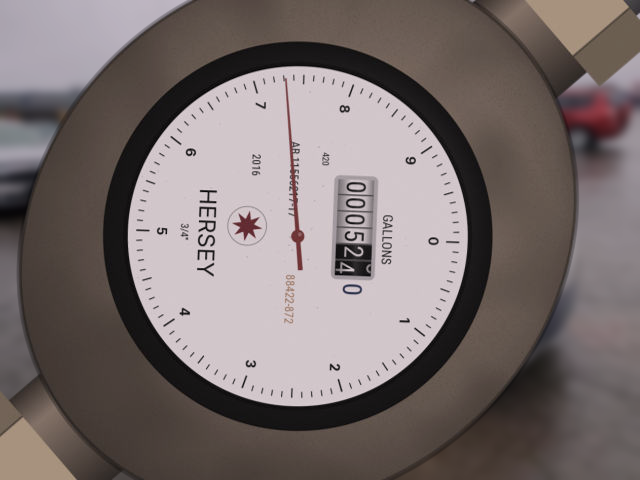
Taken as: gal 5237.3
